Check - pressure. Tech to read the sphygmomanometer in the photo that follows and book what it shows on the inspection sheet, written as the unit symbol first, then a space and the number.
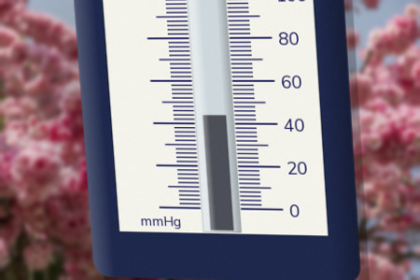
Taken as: mmHg 44
